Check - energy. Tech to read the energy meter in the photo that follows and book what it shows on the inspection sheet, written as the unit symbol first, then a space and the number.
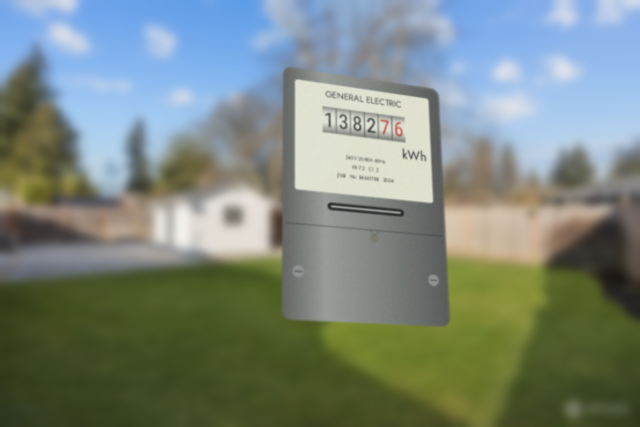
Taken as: kWh 1382.76
